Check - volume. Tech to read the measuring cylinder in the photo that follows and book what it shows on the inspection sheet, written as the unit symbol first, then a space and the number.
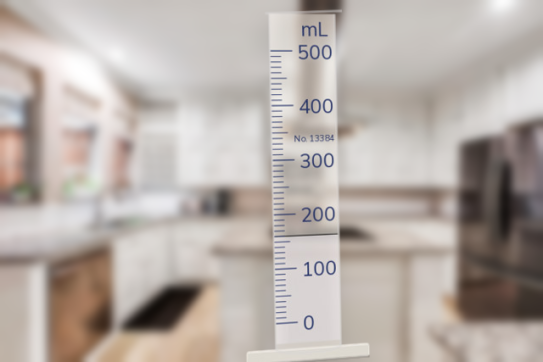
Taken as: mL 160
